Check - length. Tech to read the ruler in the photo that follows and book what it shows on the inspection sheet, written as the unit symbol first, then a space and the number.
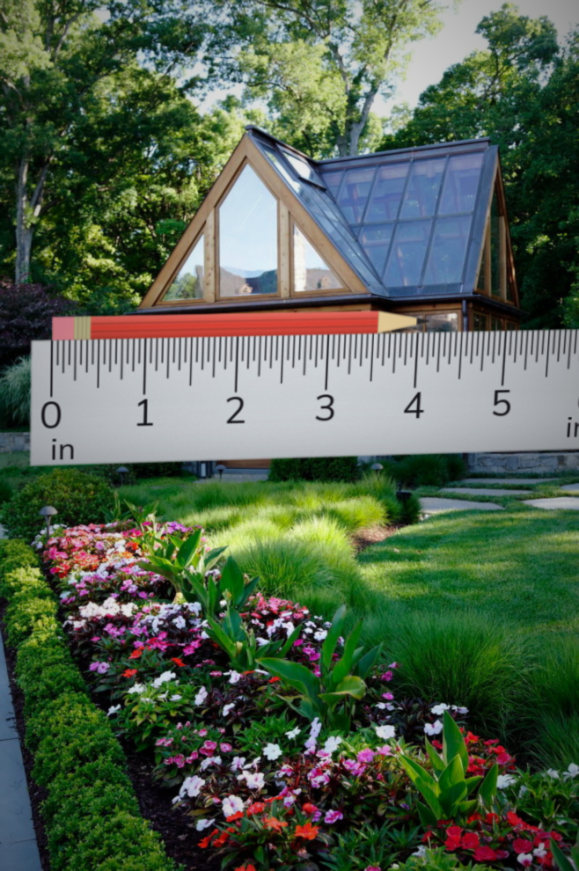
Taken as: in 4.125
